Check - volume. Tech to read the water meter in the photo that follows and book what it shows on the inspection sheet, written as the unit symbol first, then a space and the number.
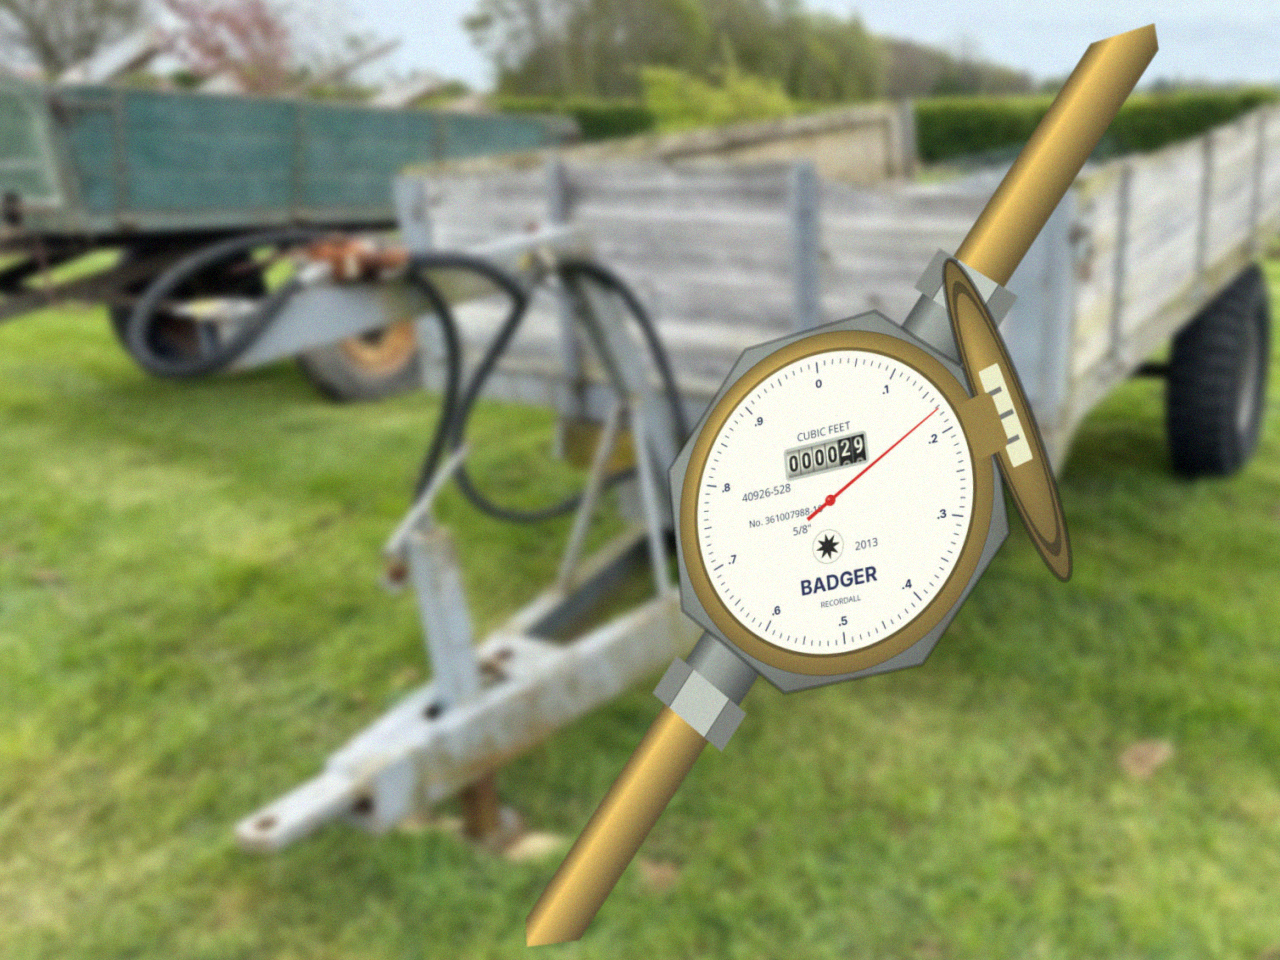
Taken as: ft³ 29.17
